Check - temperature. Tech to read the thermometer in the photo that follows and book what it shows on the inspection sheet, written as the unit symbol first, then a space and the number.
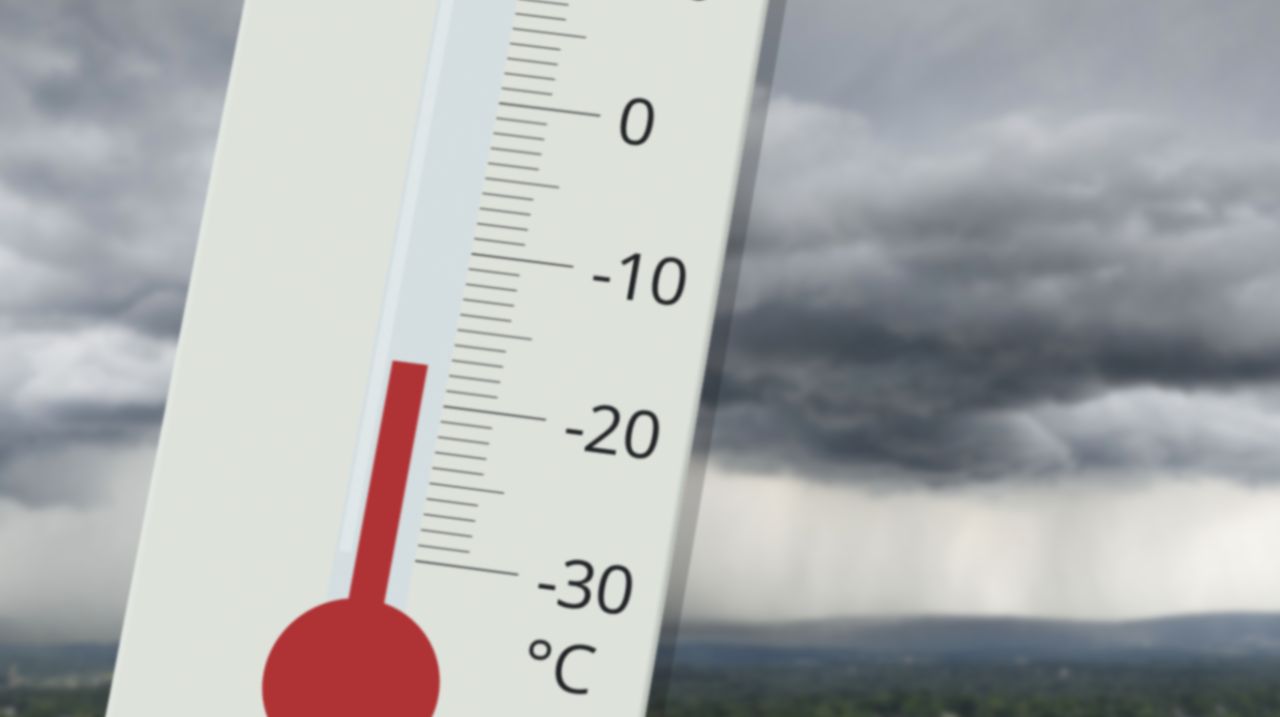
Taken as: °C -17.5
